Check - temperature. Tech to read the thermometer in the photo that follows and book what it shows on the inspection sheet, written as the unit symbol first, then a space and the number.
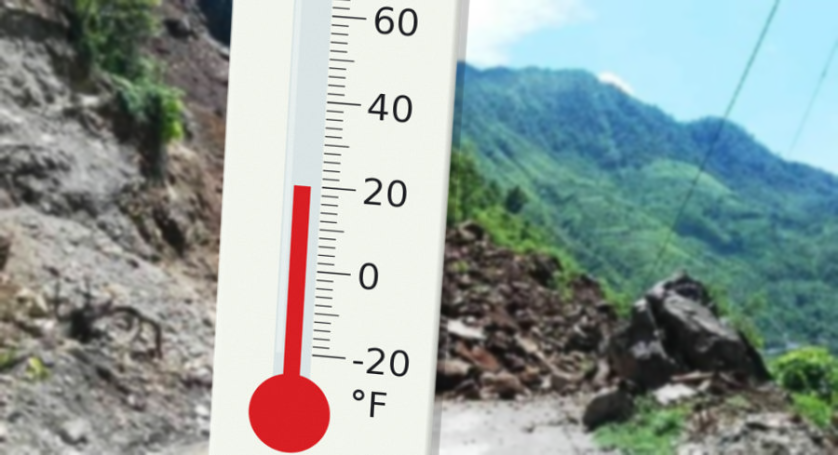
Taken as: °F 20
